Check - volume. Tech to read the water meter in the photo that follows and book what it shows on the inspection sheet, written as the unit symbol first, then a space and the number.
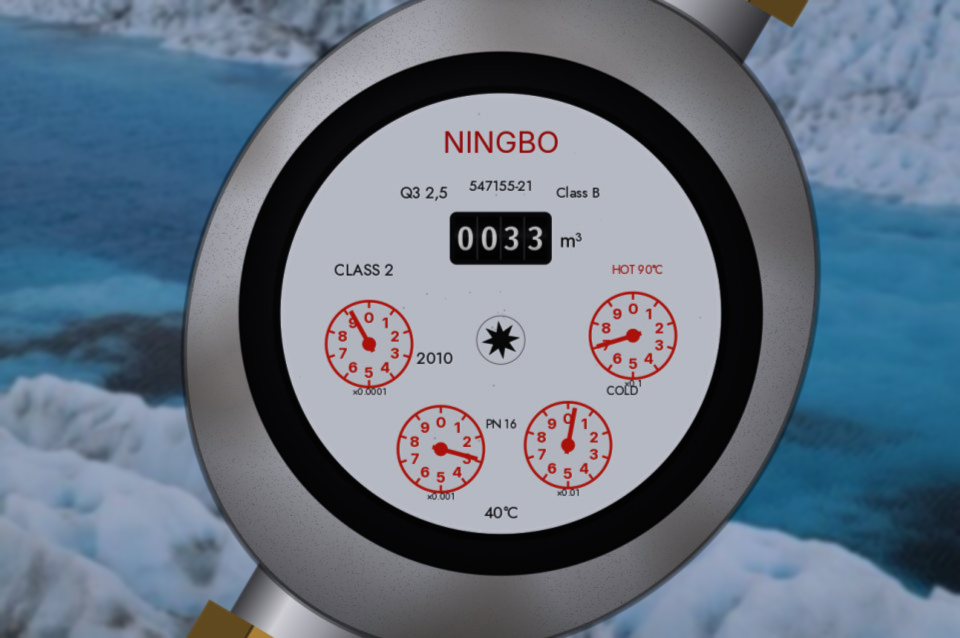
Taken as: m³ 33.7029
